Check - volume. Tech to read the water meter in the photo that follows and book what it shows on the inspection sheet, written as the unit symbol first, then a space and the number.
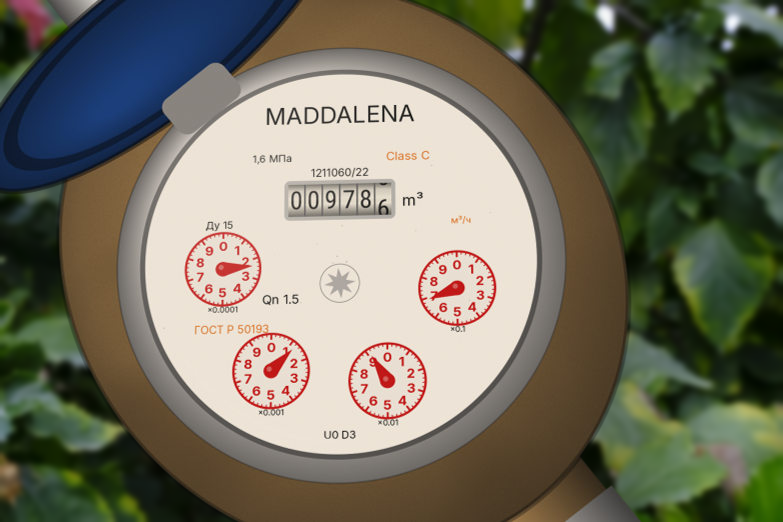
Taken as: m³ 9785.6912
